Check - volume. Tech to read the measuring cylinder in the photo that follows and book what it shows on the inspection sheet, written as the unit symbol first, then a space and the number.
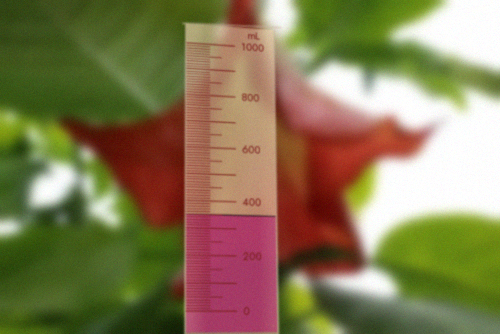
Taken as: mL 350
